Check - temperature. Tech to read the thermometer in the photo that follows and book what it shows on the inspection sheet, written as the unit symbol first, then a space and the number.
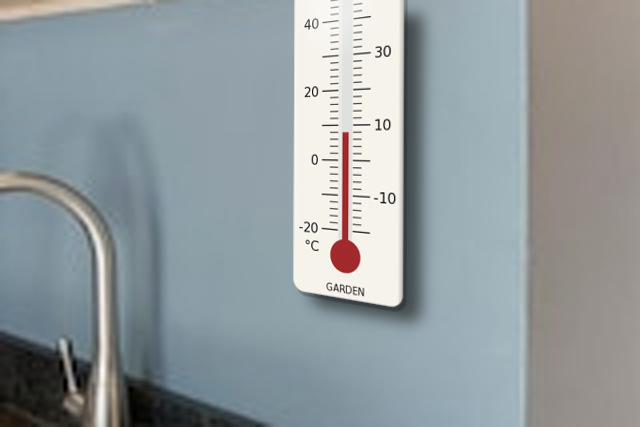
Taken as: °C 8
